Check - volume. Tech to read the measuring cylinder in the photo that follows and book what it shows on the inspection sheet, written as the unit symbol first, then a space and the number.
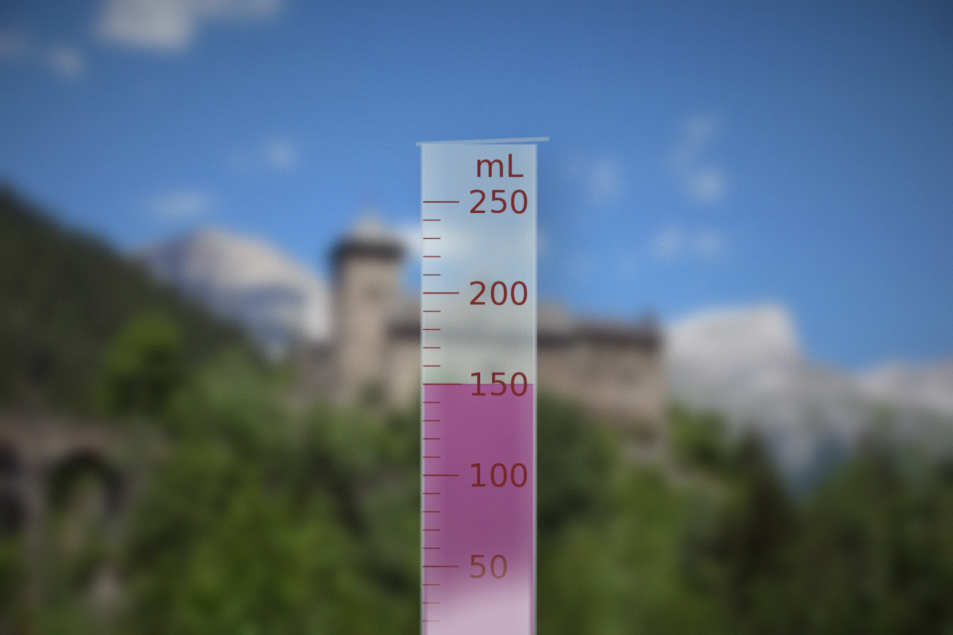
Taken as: mL 150
